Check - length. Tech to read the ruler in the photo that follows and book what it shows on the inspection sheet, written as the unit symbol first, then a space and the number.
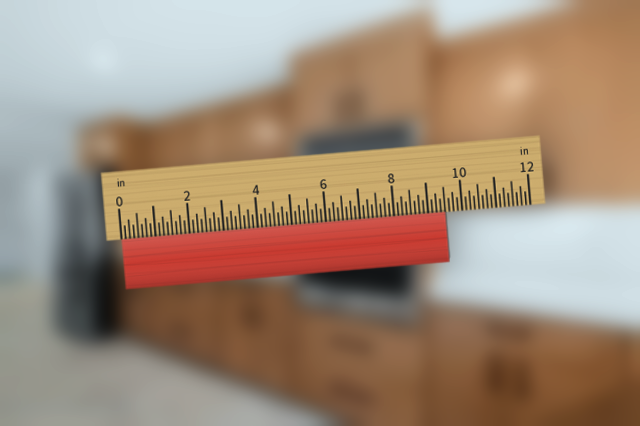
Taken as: in 9.5
